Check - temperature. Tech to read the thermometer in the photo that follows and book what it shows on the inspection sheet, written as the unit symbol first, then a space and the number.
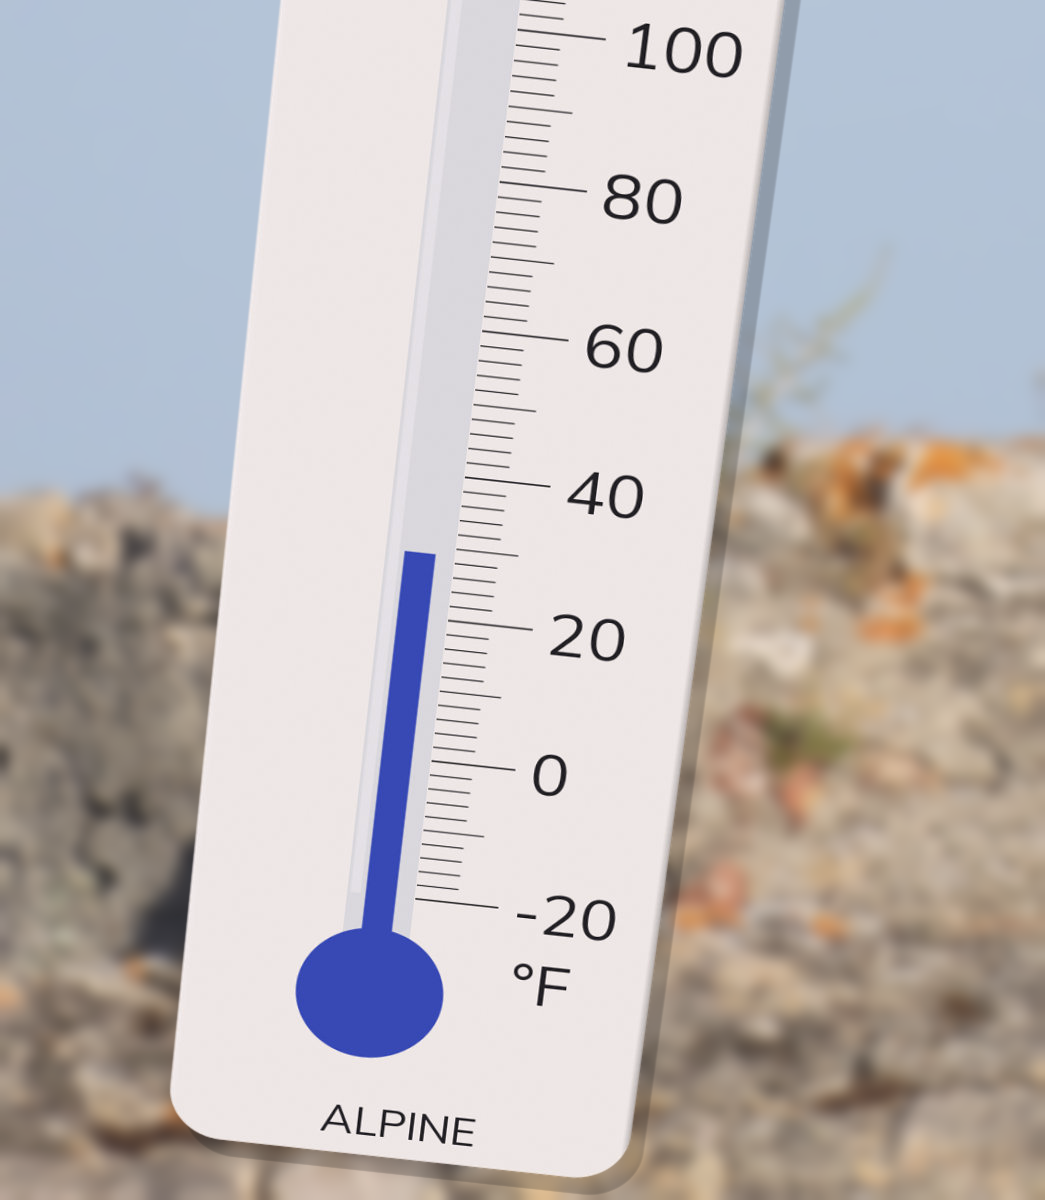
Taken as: °F 29
